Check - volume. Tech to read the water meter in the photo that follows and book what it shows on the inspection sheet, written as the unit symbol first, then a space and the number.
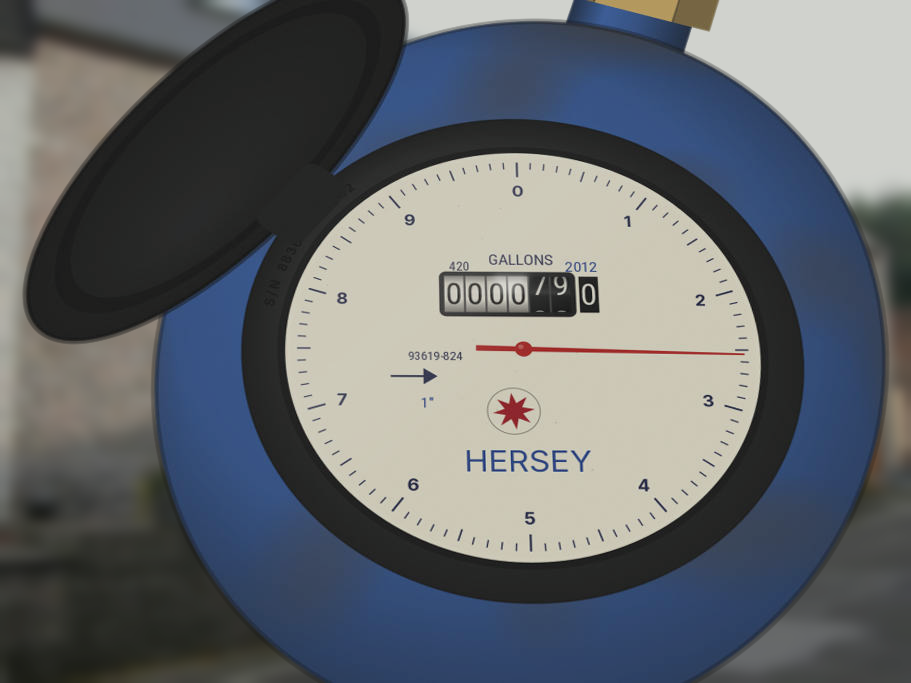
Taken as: gal 792.5
